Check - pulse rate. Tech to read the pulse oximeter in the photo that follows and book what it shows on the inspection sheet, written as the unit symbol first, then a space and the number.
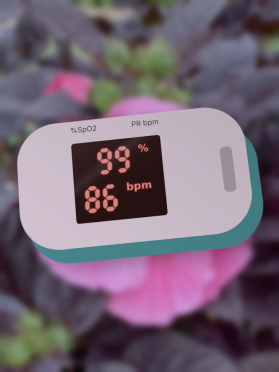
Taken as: bpm 86
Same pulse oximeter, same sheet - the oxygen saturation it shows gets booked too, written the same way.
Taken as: % 99
